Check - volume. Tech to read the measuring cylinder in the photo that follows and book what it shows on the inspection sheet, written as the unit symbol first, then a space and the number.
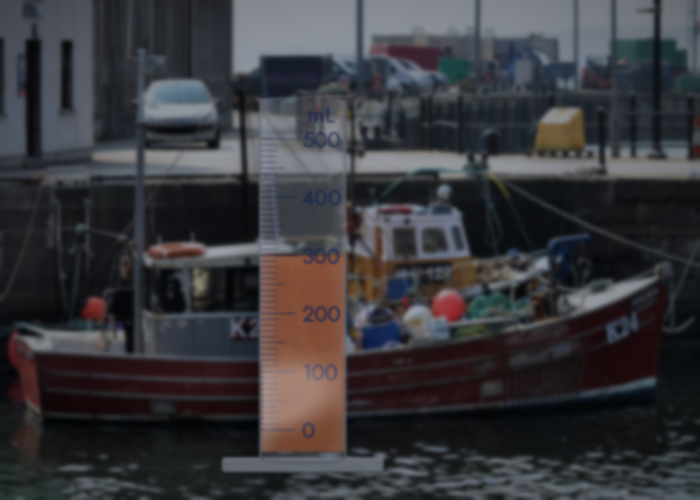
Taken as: mL 300
